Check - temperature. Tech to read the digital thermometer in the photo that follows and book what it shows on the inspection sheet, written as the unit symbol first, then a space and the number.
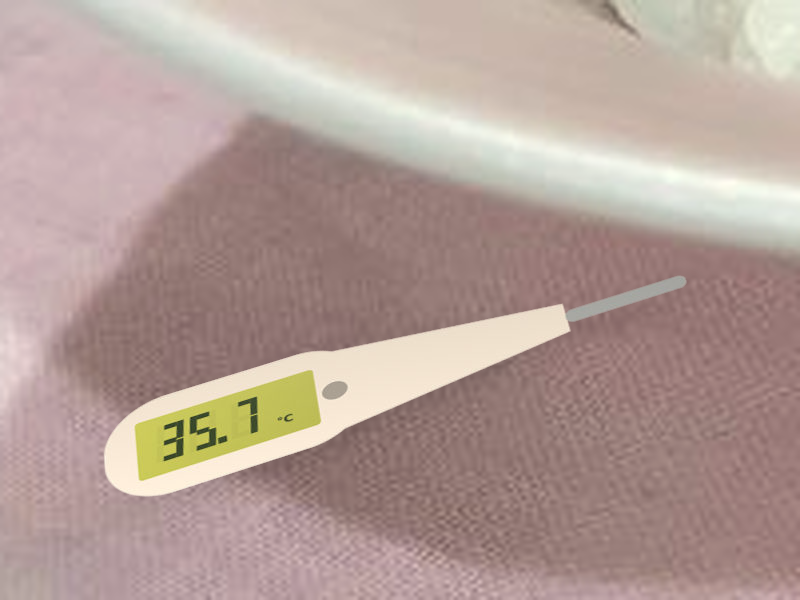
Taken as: °C 35.7
